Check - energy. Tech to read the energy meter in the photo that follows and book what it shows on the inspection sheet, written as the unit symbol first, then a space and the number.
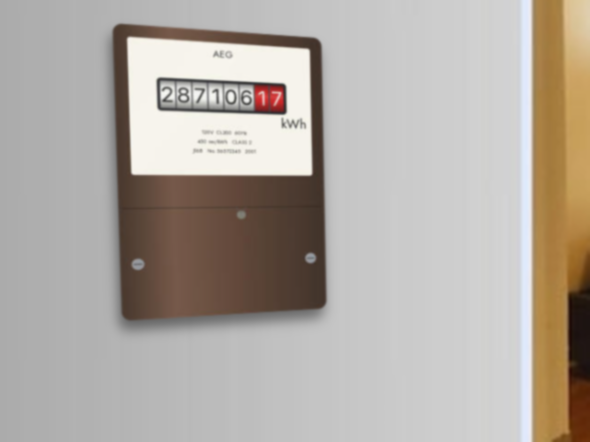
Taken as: kWh 287106.17
